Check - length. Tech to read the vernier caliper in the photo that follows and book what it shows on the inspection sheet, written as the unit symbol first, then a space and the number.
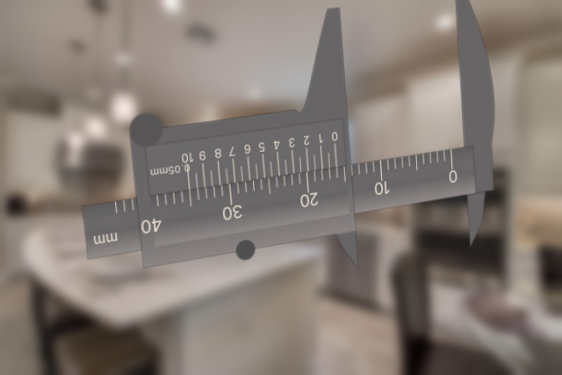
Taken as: mm 16.0
